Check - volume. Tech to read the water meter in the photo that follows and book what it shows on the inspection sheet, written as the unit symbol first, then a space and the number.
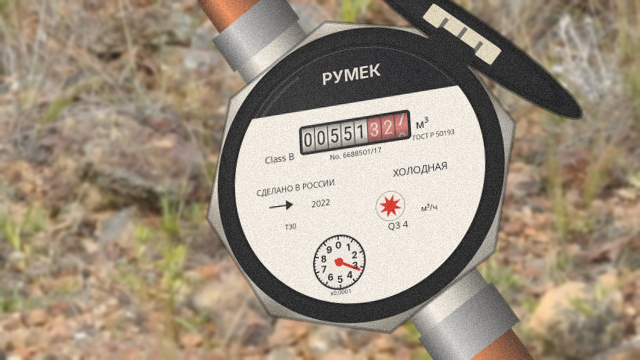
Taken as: m³ 551.3273
